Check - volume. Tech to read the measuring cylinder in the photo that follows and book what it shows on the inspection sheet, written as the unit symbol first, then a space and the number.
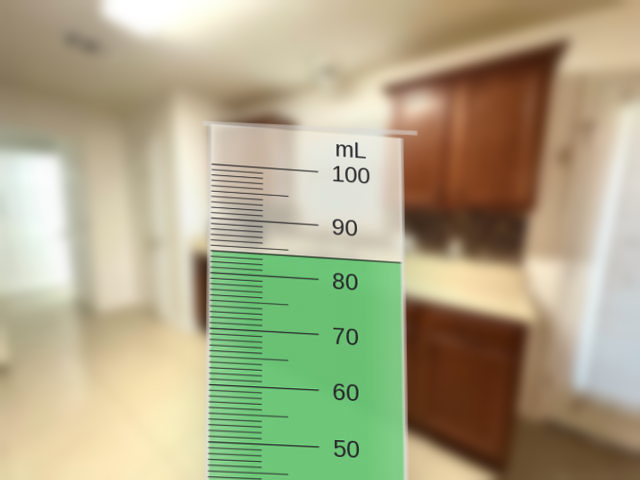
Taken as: mL 84
